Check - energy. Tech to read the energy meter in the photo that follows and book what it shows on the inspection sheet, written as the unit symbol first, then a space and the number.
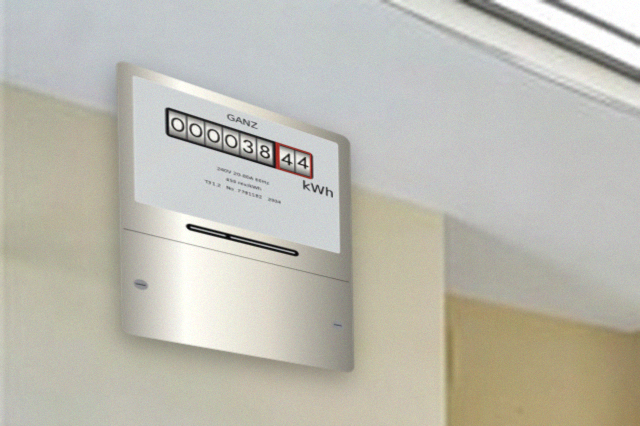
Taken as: kWh 38.44
